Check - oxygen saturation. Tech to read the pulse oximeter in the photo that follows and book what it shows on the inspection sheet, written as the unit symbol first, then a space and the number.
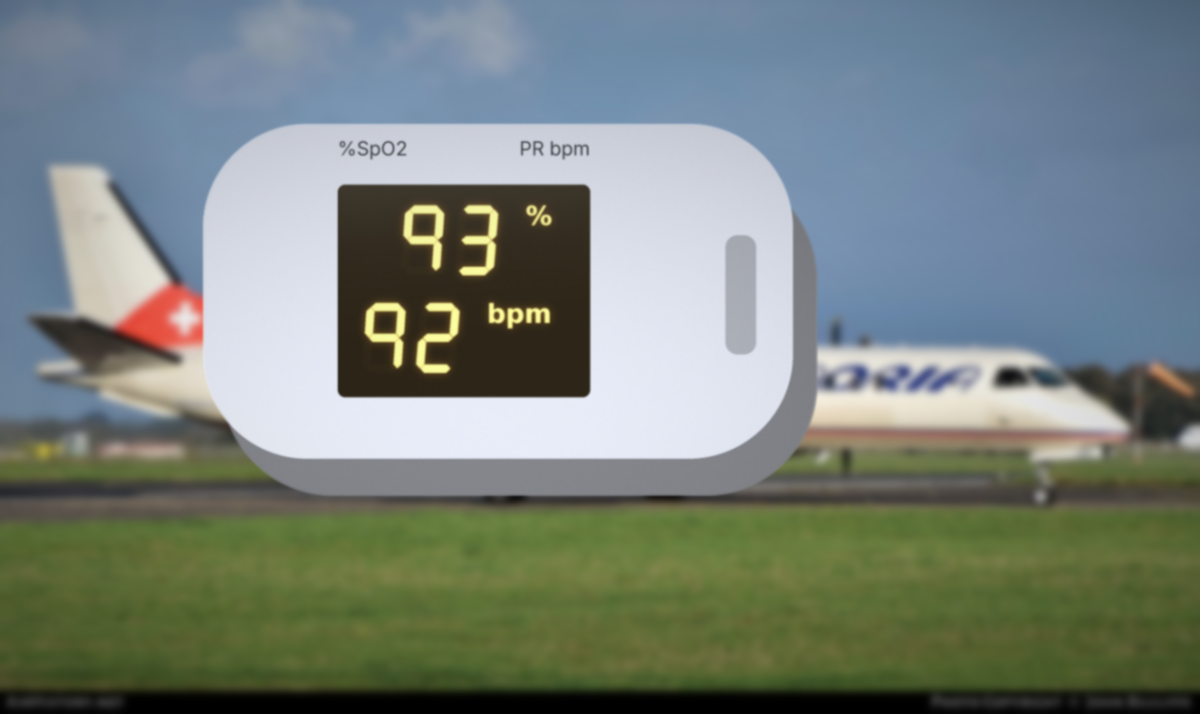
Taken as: % 93
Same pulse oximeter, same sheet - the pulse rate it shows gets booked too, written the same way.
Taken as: bpm 92
